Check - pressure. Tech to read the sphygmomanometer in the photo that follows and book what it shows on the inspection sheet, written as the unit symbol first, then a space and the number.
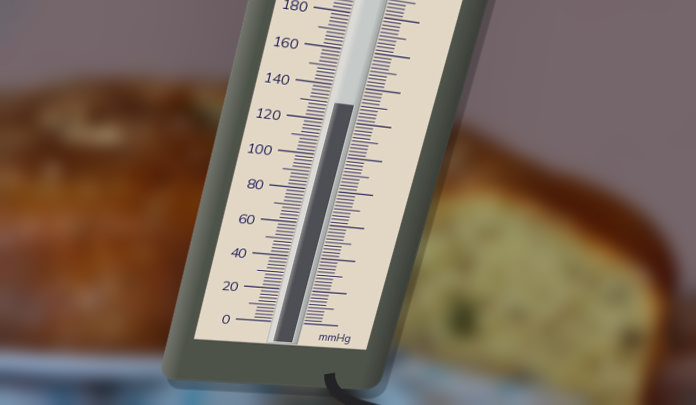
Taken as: mmHg 130
